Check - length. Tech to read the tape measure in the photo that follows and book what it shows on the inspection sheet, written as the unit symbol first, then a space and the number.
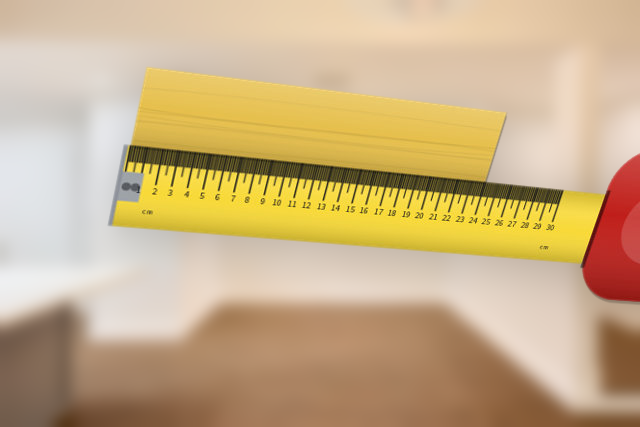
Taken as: cm 24
